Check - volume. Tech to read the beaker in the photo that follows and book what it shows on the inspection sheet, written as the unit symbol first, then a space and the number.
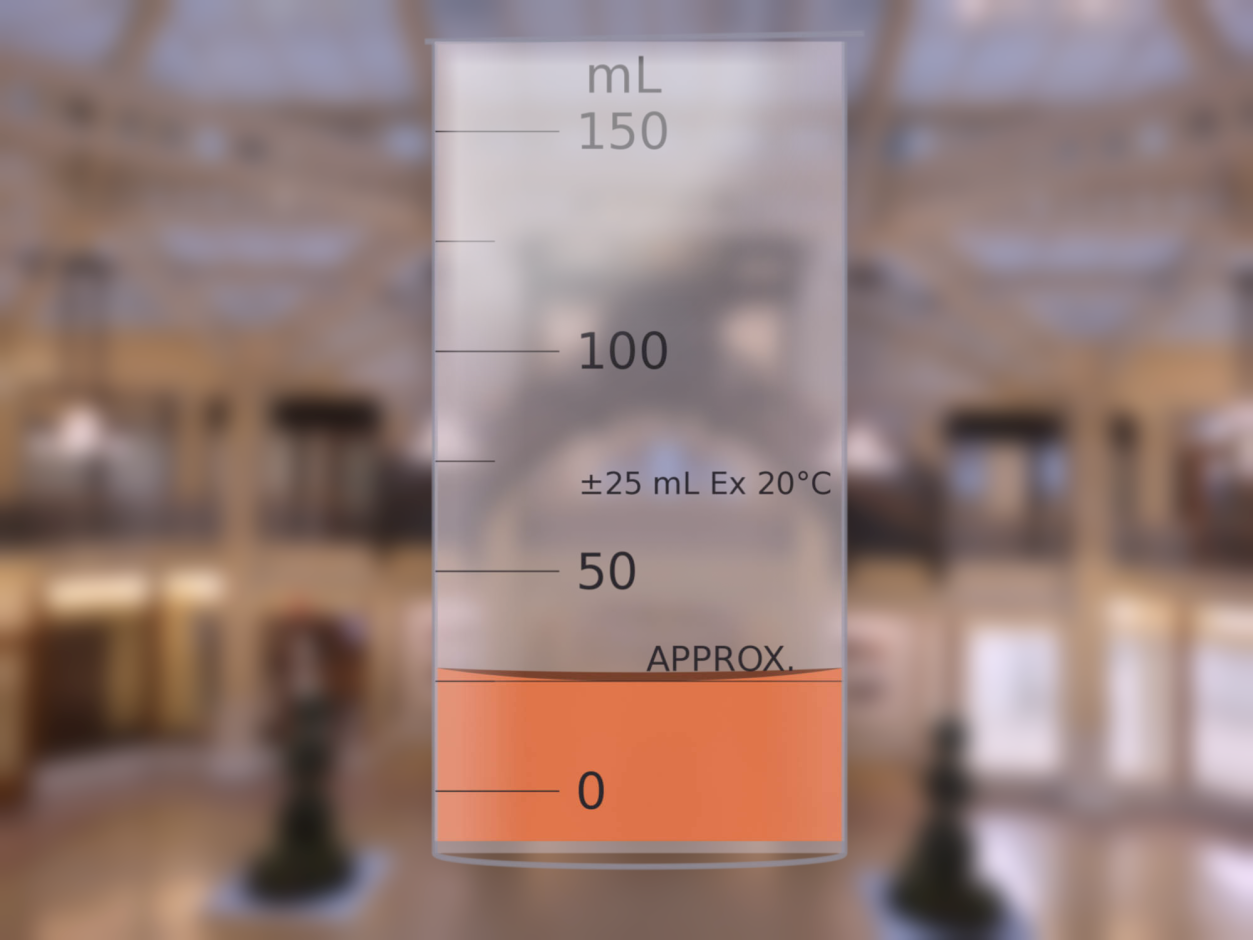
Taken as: mL 25
